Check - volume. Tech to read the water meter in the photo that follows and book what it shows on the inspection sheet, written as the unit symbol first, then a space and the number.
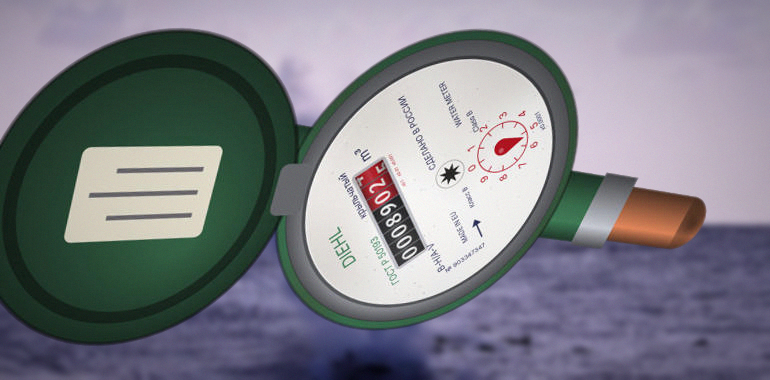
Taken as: m³ 89.0245
